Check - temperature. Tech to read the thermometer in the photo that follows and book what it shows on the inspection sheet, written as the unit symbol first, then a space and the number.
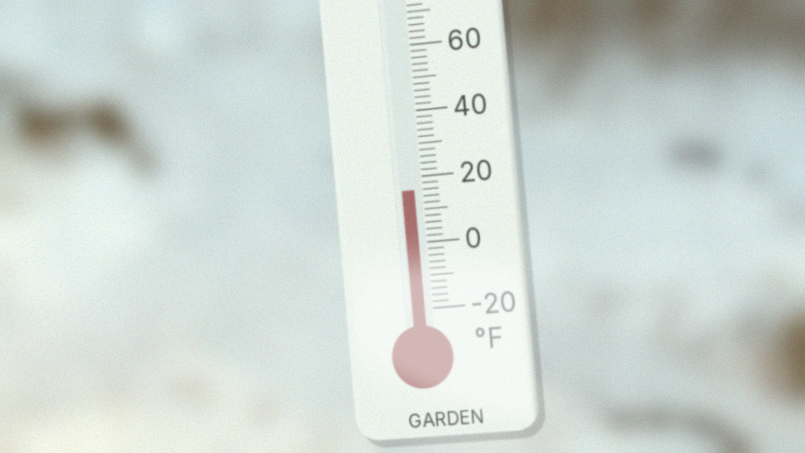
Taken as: °F 16
